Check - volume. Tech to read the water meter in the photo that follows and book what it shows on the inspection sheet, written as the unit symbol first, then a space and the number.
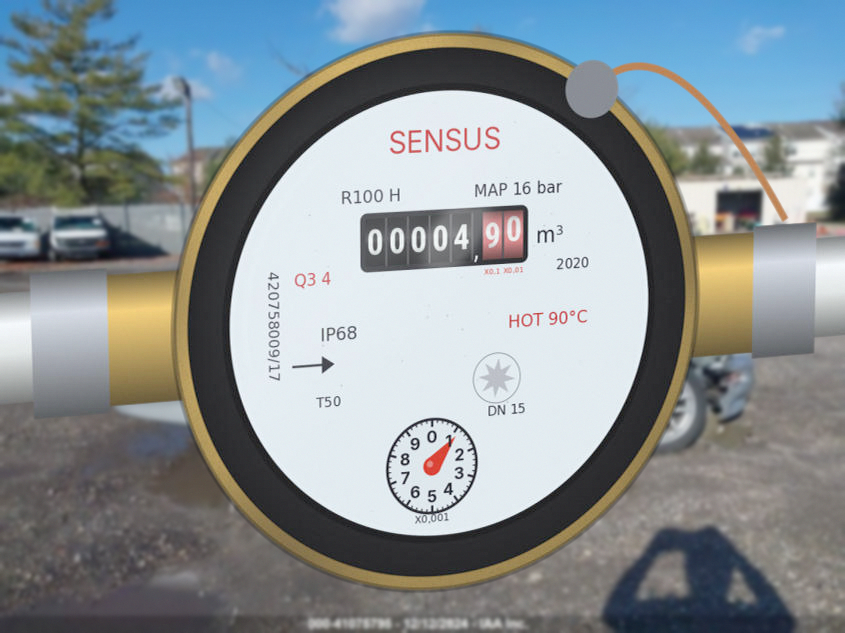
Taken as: m³ 4.901
